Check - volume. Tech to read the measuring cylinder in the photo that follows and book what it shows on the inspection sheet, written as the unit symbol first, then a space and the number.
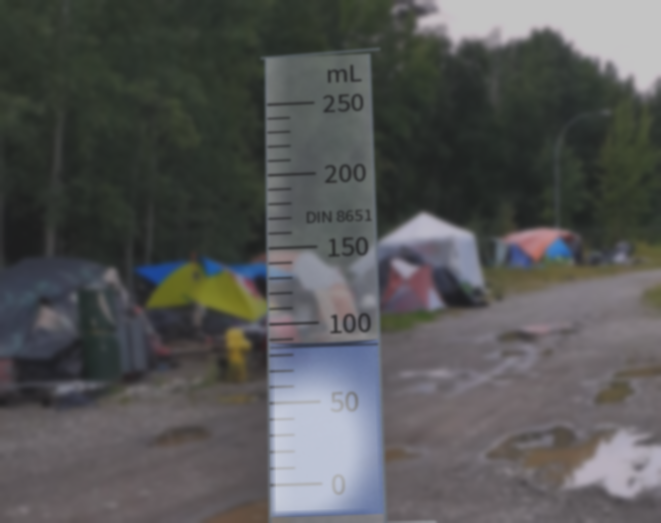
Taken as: mL 85
